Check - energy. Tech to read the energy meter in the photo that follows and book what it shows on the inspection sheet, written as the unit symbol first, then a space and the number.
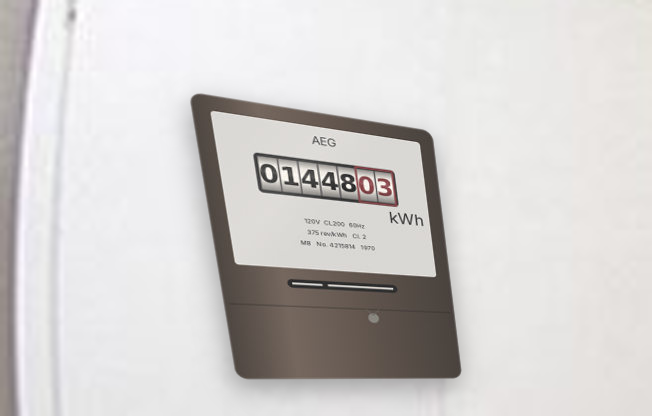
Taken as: kWh 1448.03
